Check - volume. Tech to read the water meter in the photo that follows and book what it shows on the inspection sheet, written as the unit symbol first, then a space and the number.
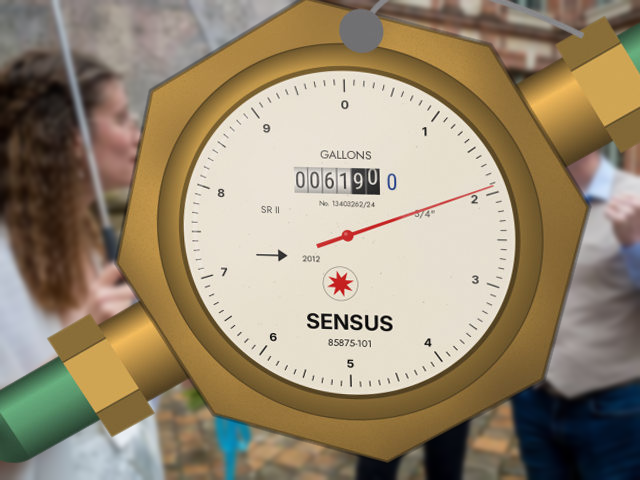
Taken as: gal 61901.9
